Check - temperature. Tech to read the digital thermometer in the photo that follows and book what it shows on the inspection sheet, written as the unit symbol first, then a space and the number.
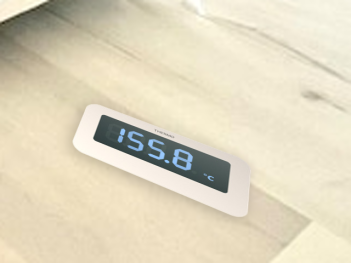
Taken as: °C 155.8
